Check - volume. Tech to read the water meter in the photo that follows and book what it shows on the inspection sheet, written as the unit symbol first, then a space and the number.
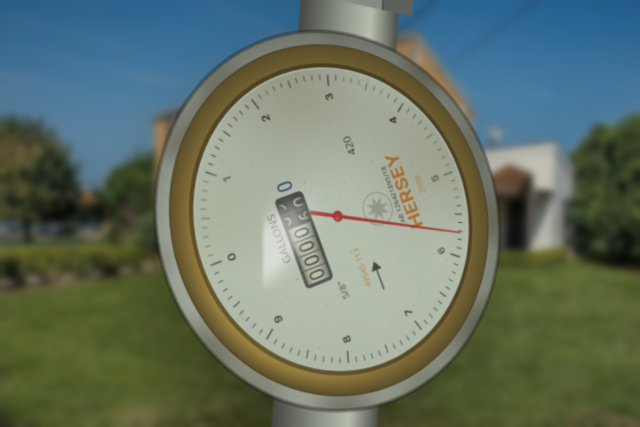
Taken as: gal 595.7
